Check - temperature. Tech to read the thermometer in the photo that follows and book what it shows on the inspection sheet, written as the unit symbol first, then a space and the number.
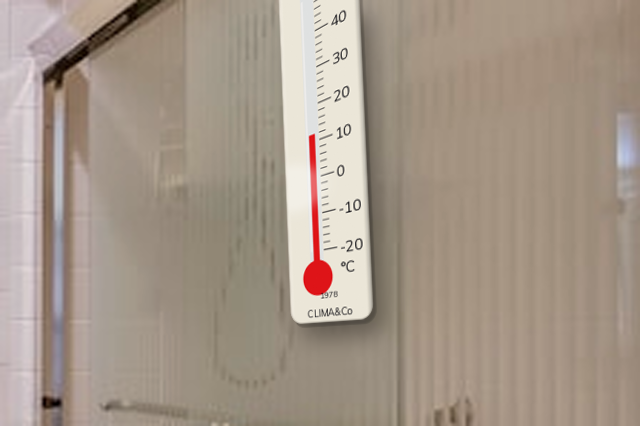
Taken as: °C 12
